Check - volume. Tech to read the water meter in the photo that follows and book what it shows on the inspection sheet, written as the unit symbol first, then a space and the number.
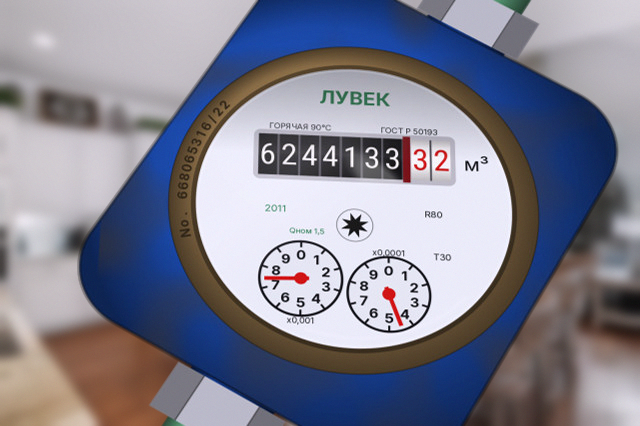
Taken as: m³ 6244133.3274
